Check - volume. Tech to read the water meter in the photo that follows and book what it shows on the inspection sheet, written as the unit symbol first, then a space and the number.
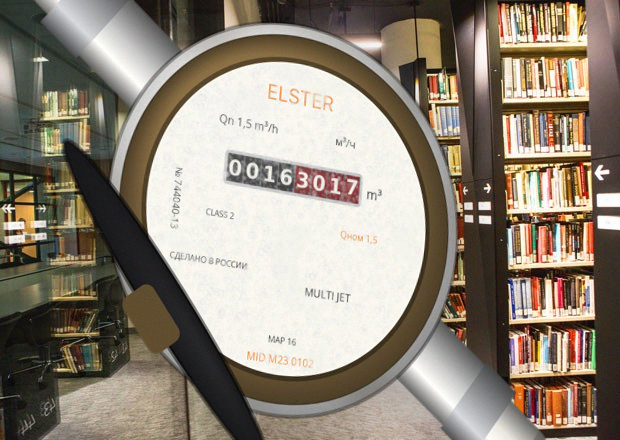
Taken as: m³ 16.3017
